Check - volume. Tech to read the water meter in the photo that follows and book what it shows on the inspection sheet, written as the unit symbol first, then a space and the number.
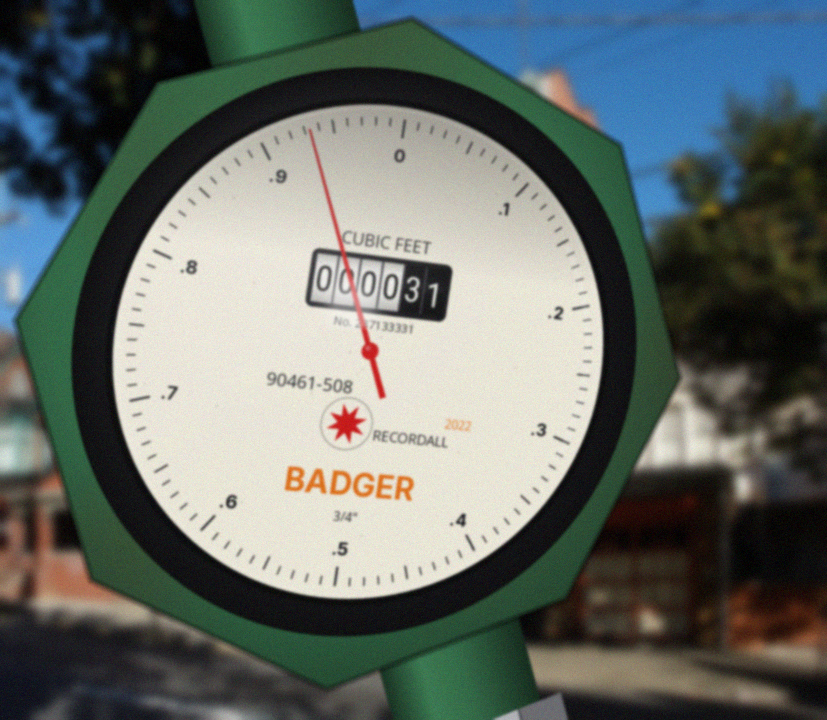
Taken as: ft³ 30.93
